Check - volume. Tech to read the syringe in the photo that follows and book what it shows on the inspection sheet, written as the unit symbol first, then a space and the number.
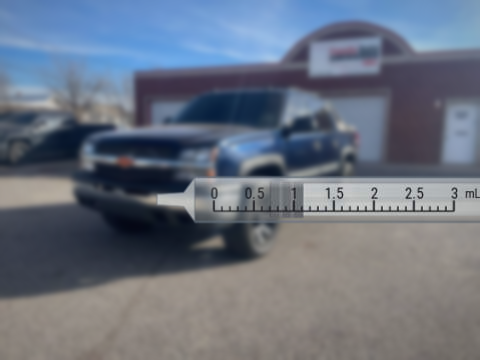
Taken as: mL 0.7
